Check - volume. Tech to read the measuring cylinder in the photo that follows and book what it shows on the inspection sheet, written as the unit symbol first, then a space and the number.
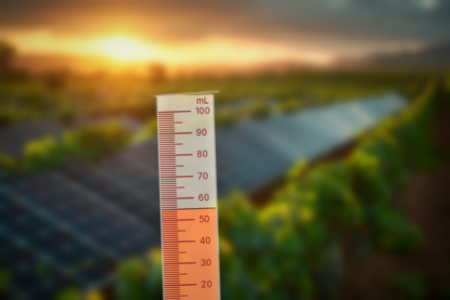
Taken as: mL 55
